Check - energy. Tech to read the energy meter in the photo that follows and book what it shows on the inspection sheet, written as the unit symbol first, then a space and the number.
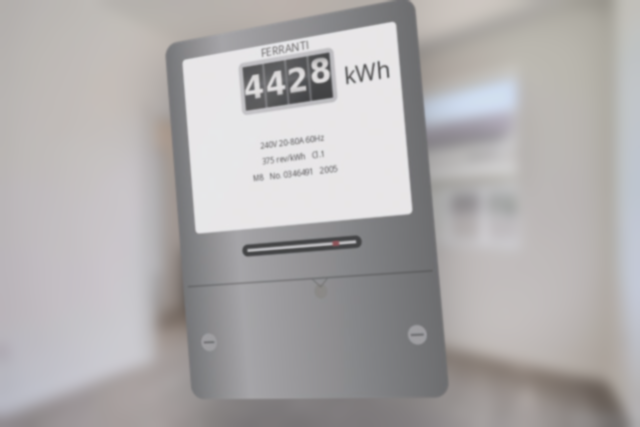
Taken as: kWh 4428
